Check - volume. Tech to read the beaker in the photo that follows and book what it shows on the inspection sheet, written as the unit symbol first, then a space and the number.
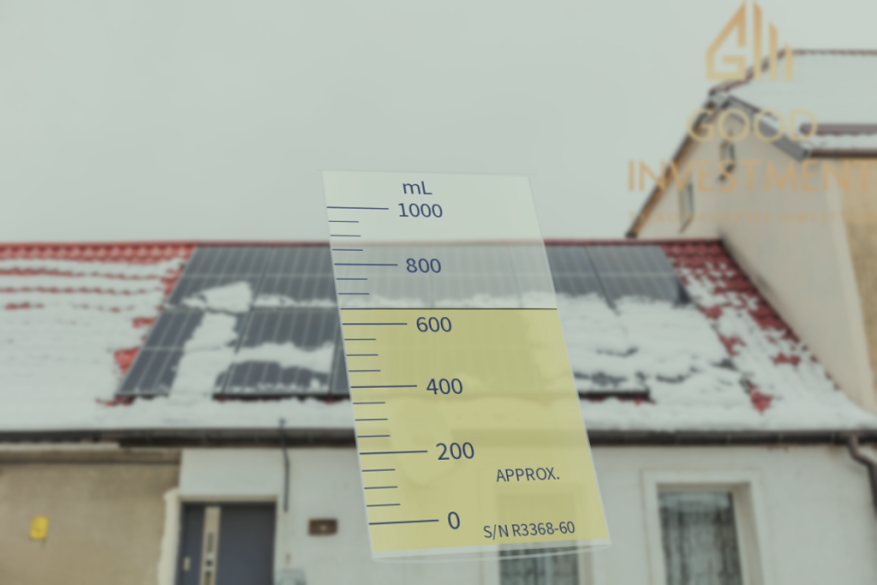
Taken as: mL 650
